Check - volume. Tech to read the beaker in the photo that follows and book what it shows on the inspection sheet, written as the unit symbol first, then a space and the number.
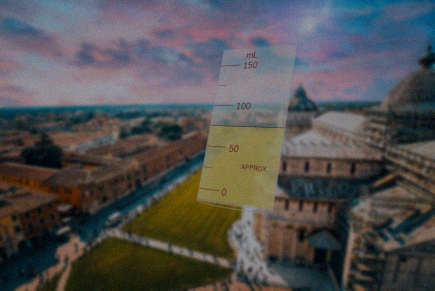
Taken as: mL 75
